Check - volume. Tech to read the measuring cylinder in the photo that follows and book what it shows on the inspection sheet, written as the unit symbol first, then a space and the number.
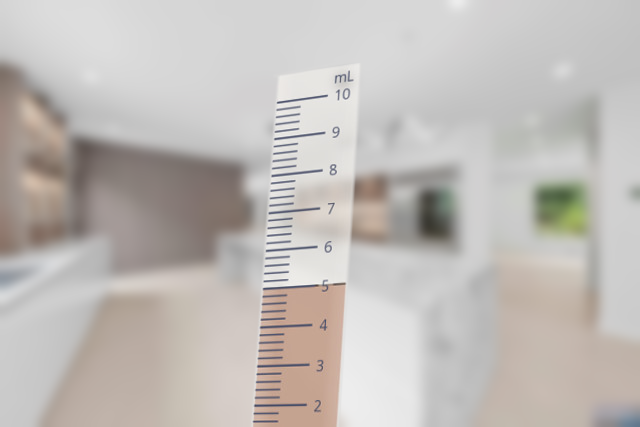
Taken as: mL 5
